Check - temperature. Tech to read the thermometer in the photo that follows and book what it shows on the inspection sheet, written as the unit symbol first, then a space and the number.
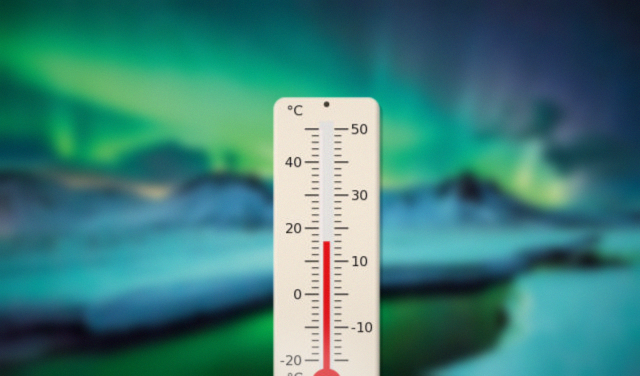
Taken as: °C 16
